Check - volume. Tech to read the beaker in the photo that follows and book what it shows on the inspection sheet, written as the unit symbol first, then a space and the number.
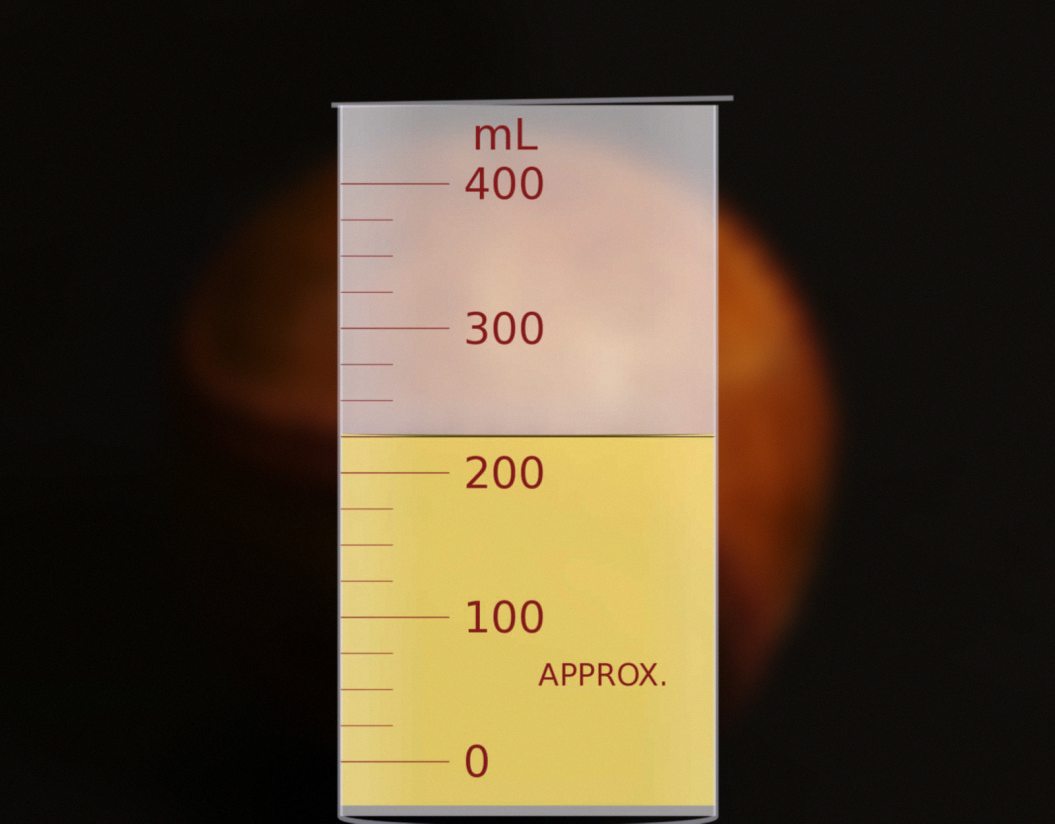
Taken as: mL 225
